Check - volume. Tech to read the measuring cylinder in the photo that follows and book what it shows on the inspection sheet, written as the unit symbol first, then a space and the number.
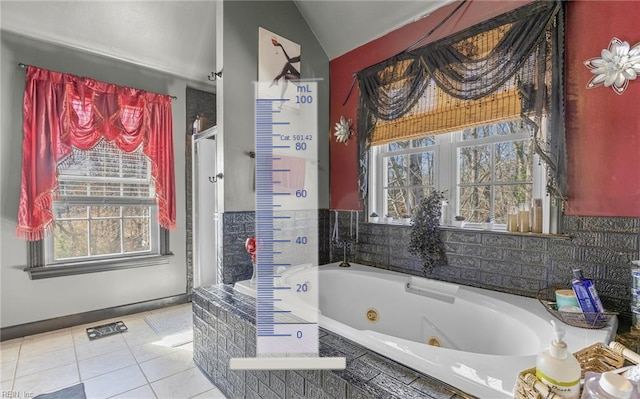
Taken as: mL 5
